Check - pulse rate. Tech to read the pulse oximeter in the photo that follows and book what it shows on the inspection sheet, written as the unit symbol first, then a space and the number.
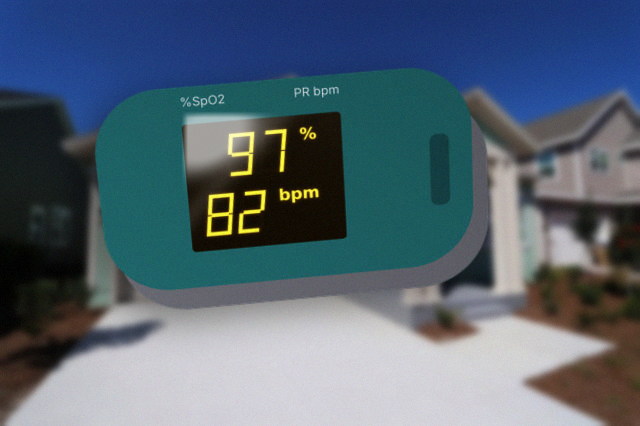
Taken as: bpm 82
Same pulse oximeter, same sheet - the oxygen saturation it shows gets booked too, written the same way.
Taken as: % 97
